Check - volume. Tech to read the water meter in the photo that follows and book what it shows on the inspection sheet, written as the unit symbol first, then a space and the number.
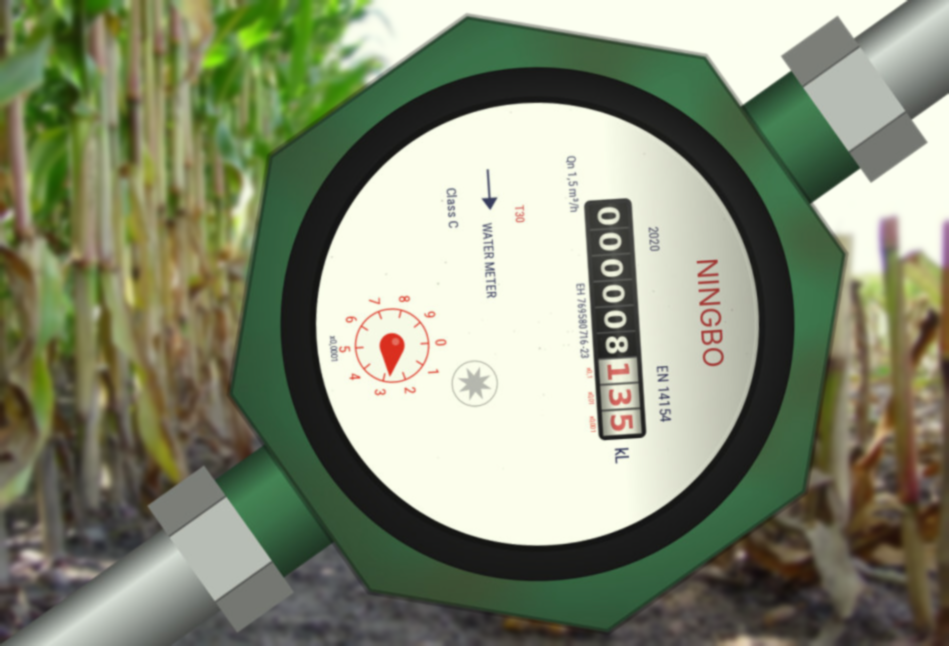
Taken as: kL 8.1352
